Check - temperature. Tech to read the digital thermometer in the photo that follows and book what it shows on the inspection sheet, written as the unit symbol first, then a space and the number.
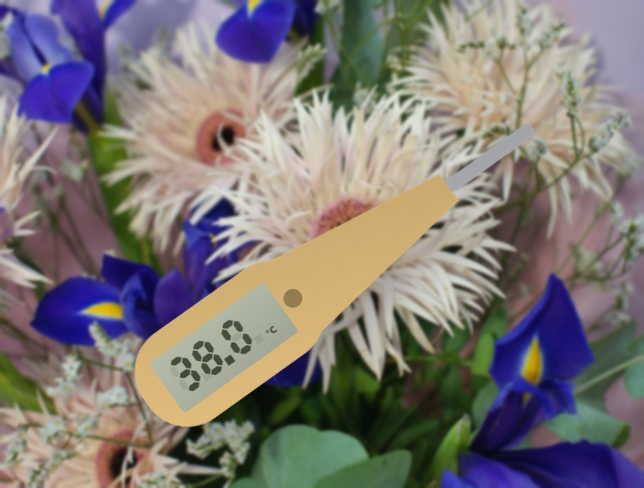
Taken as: °C 38.0
